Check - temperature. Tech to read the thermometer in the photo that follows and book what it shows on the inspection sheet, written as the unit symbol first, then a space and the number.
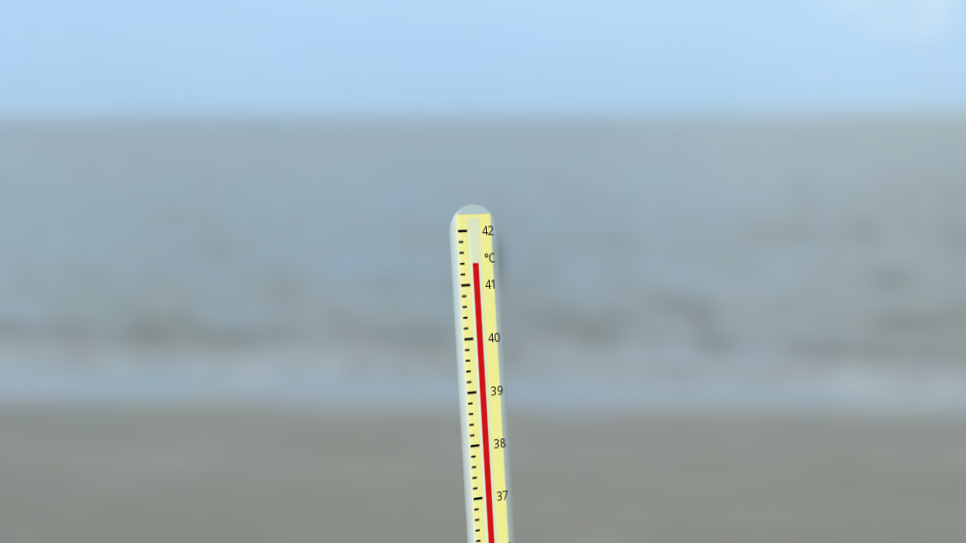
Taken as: °C 41.4
